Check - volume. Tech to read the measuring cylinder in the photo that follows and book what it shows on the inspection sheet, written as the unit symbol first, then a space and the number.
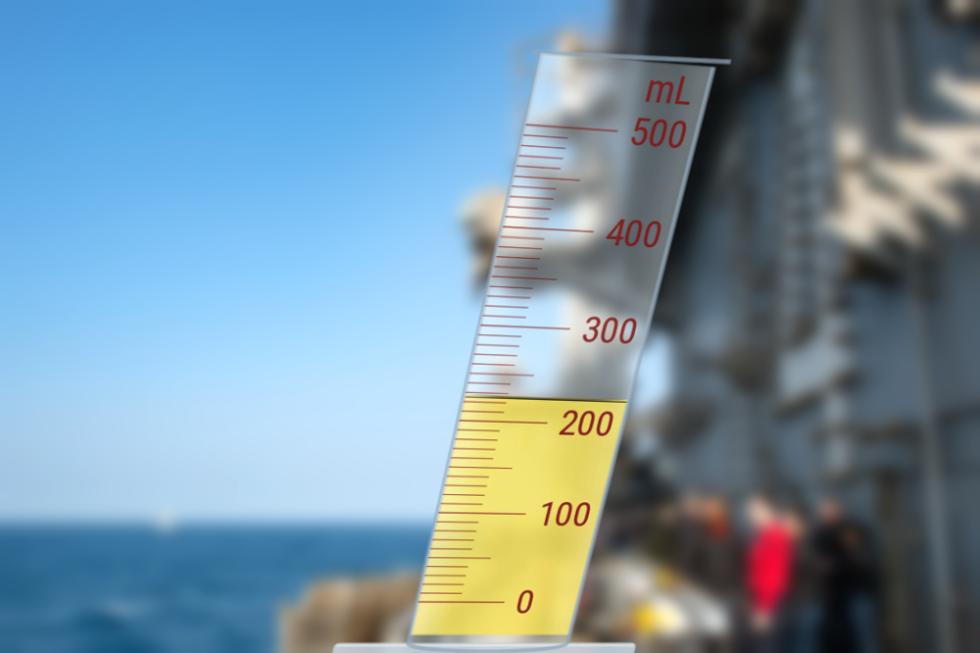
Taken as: mL 225
